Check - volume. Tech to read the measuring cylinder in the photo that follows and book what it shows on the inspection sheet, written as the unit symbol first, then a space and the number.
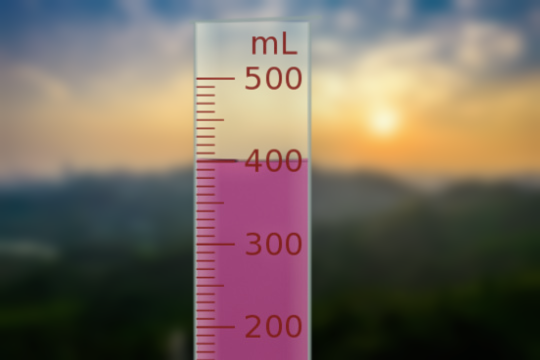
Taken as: mL 400
